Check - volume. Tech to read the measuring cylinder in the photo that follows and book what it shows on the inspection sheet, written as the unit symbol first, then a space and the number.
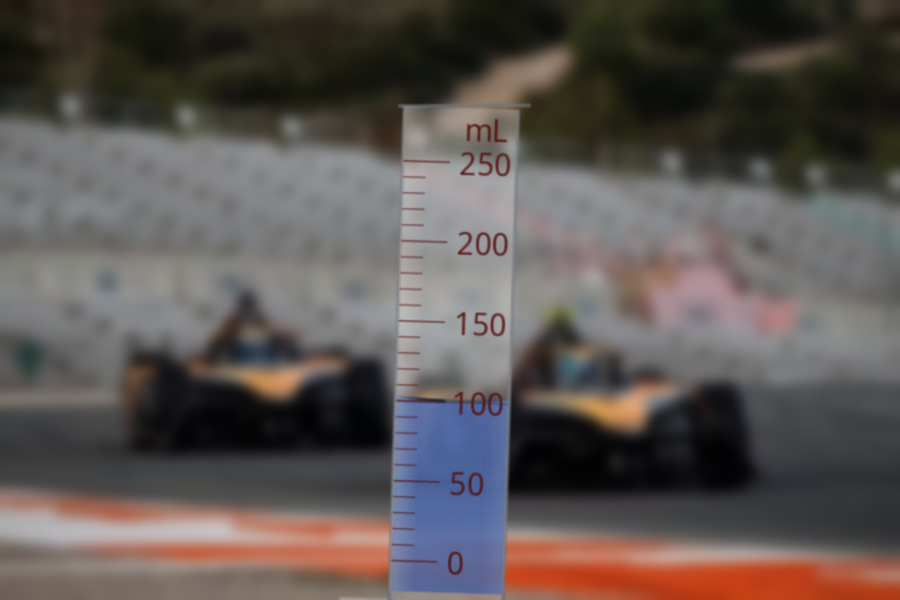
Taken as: mL 100
